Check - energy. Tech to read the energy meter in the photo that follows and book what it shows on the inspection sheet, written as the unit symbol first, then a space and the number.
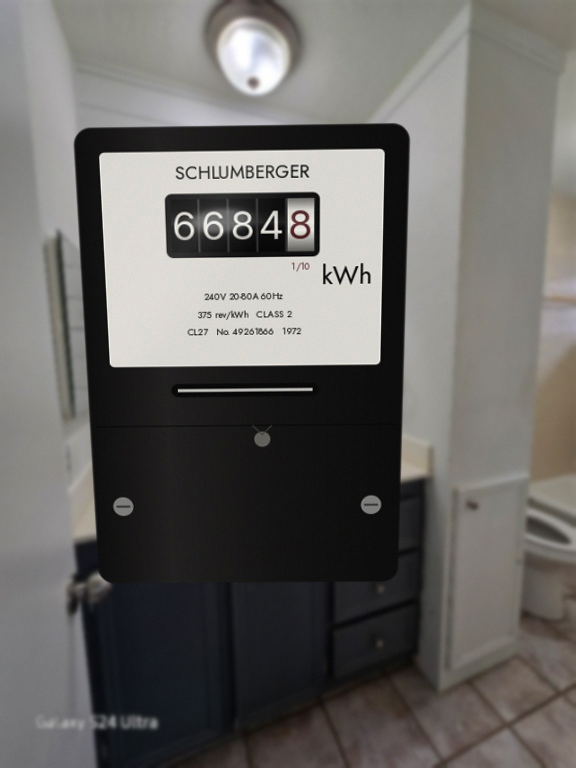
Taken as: kWh 6684.8
